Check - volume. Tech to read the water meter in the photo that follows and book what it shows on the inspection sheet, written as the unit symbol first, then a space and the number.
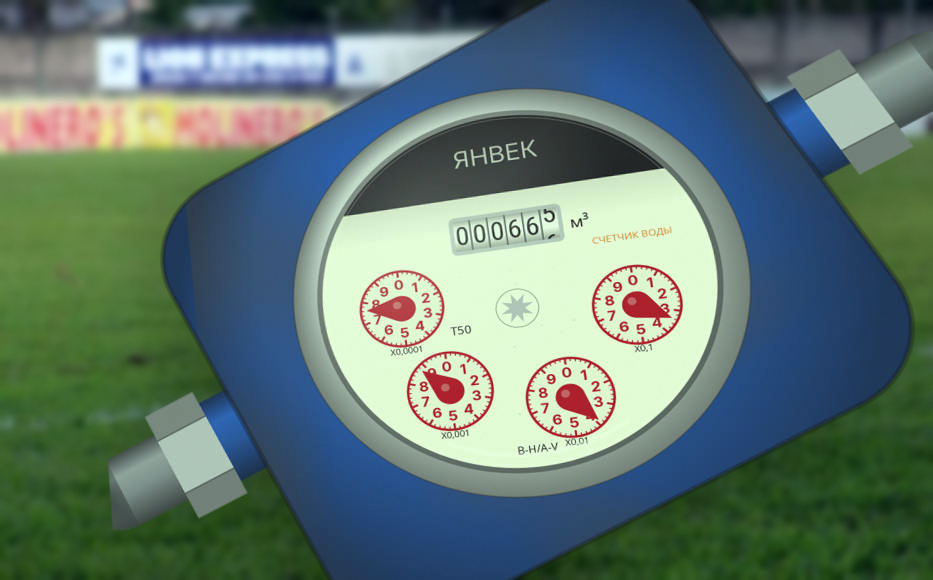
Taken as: m³ 665.3387
